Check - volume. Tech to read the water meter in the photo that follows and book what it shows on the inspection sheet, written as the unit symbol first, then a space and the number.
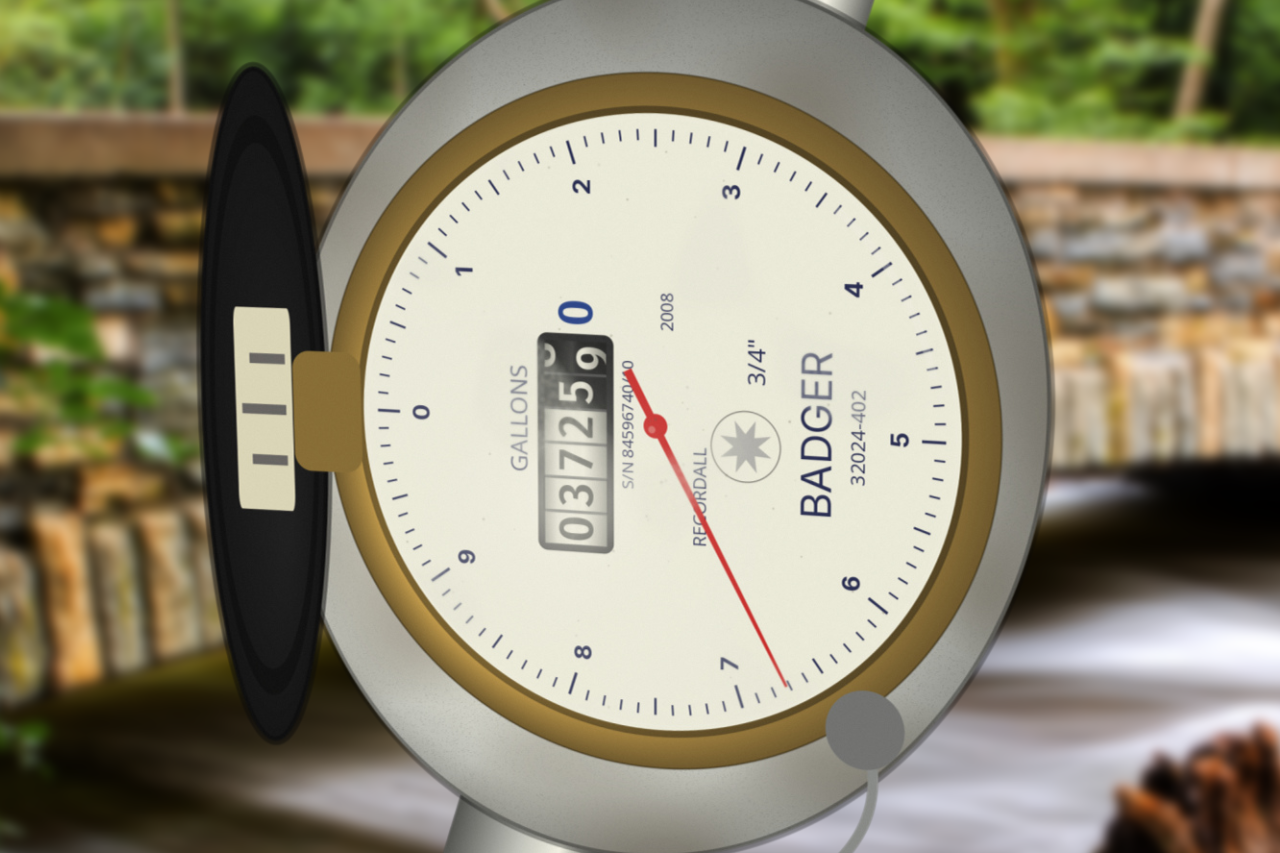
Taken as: gal 372586.7
